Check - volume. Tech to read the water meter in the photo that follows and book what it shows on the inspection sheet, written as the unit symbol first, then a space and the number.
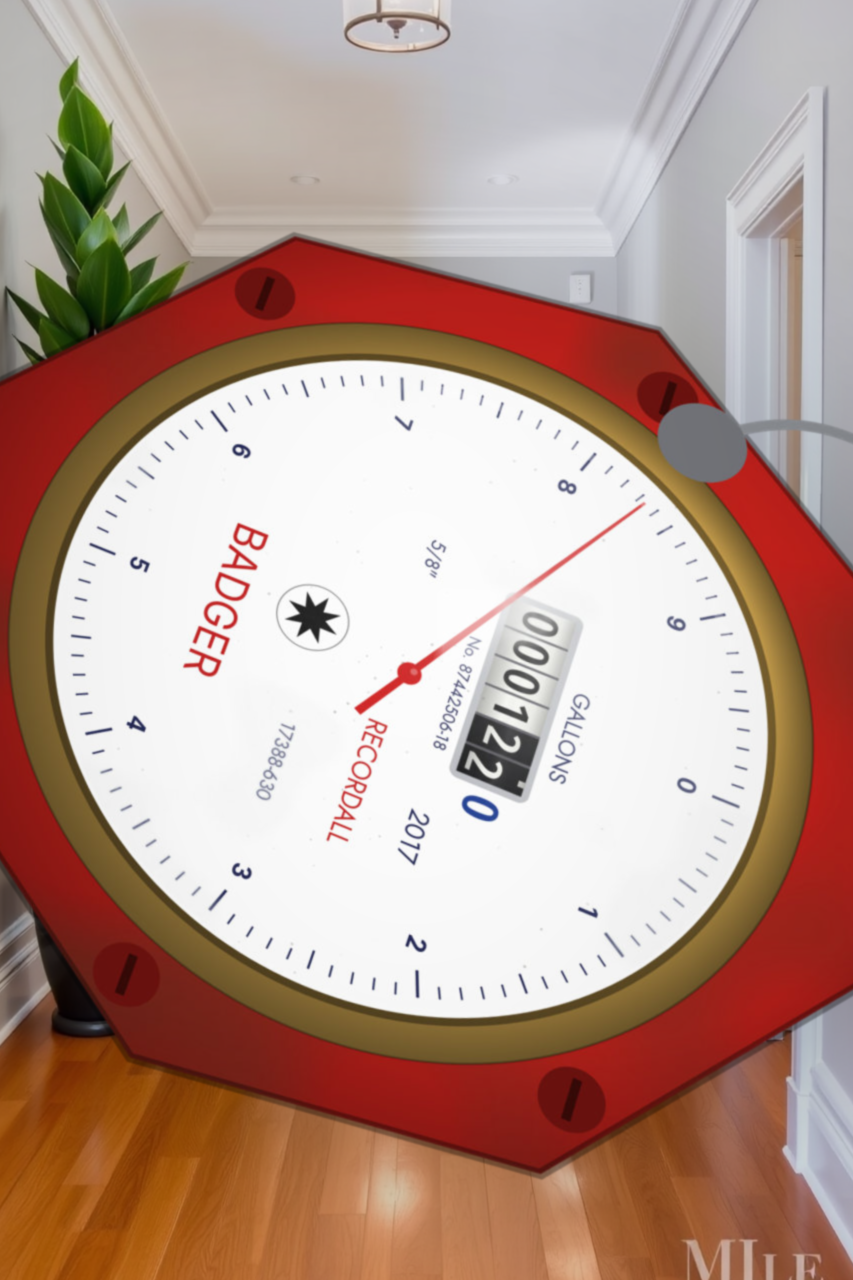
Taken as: gal 1218.3
